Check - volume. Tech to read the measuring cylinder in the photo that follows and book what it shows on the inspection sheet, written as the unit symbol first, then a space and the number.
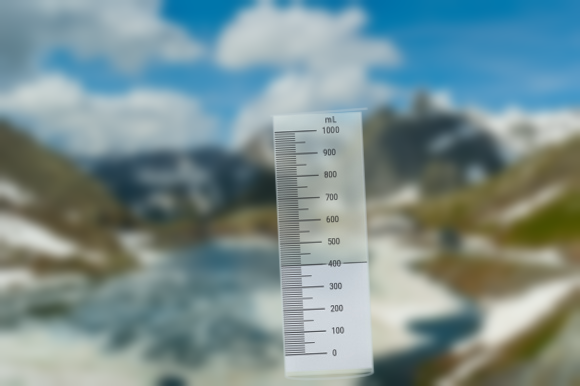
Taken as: mL 400
